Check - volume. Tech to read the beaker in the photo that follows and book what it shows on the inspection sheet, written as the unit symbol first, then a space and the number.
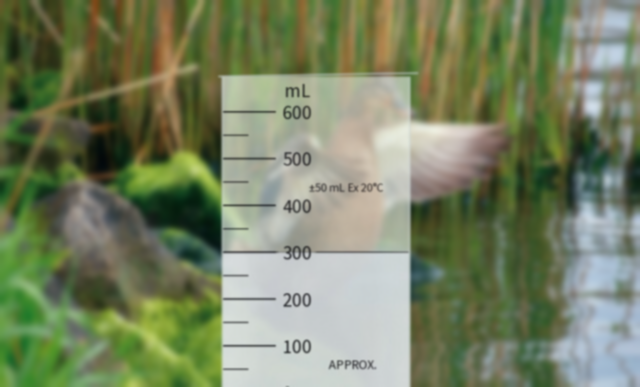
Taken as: mL 300
